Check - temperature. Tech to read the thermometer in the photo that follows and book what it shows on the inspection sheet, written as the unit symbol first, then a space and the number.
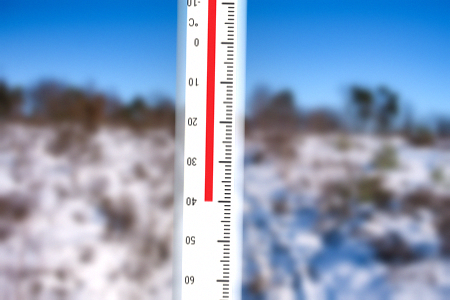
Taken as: °C 40
